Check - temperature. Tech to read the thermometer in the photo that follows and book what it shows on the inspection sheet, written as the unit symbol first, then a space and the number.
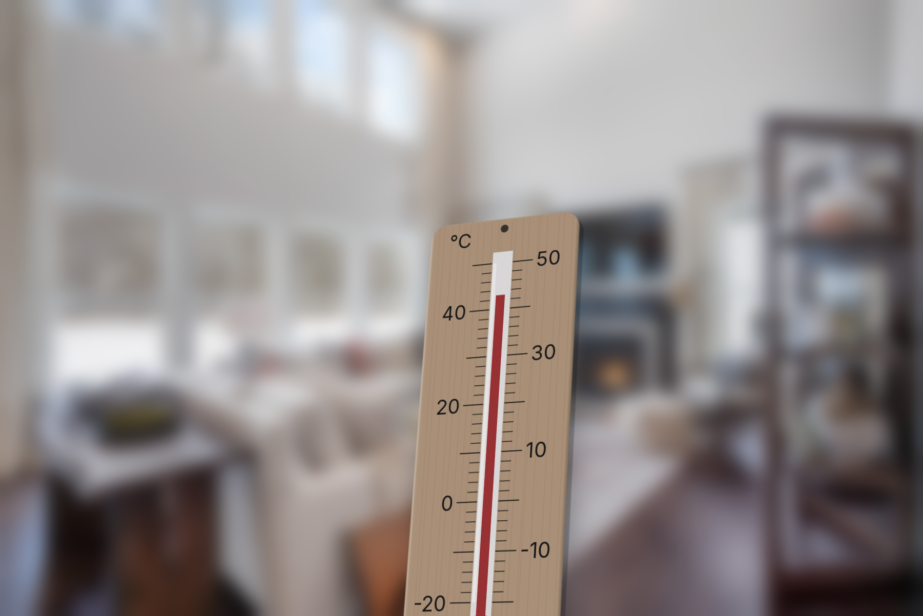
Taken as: °C 43
